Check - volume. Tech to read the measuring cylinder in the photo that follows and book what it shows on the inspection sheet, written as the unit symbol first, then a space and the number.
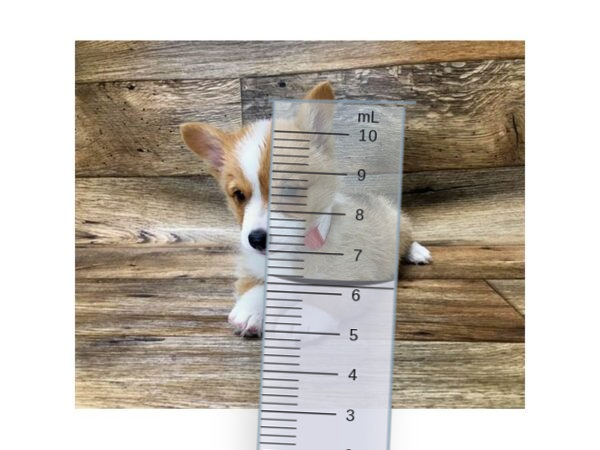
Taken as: mL 6.2
